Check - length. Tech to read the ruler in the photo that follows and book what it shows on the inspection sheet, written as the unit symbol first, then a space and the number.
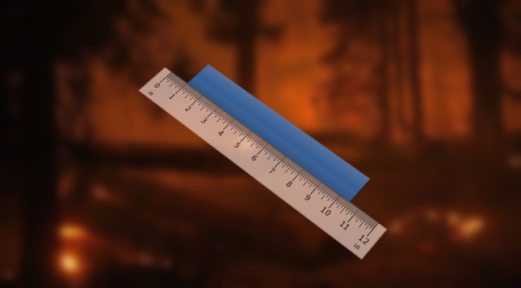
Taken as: in 9.5
